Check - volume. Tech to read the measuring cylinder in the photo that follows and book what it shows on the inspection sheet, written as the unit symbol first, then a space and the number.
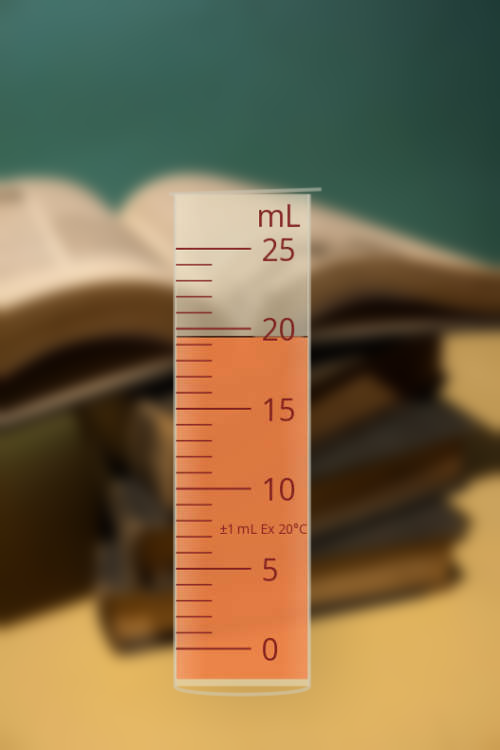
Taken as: mL 19.5
